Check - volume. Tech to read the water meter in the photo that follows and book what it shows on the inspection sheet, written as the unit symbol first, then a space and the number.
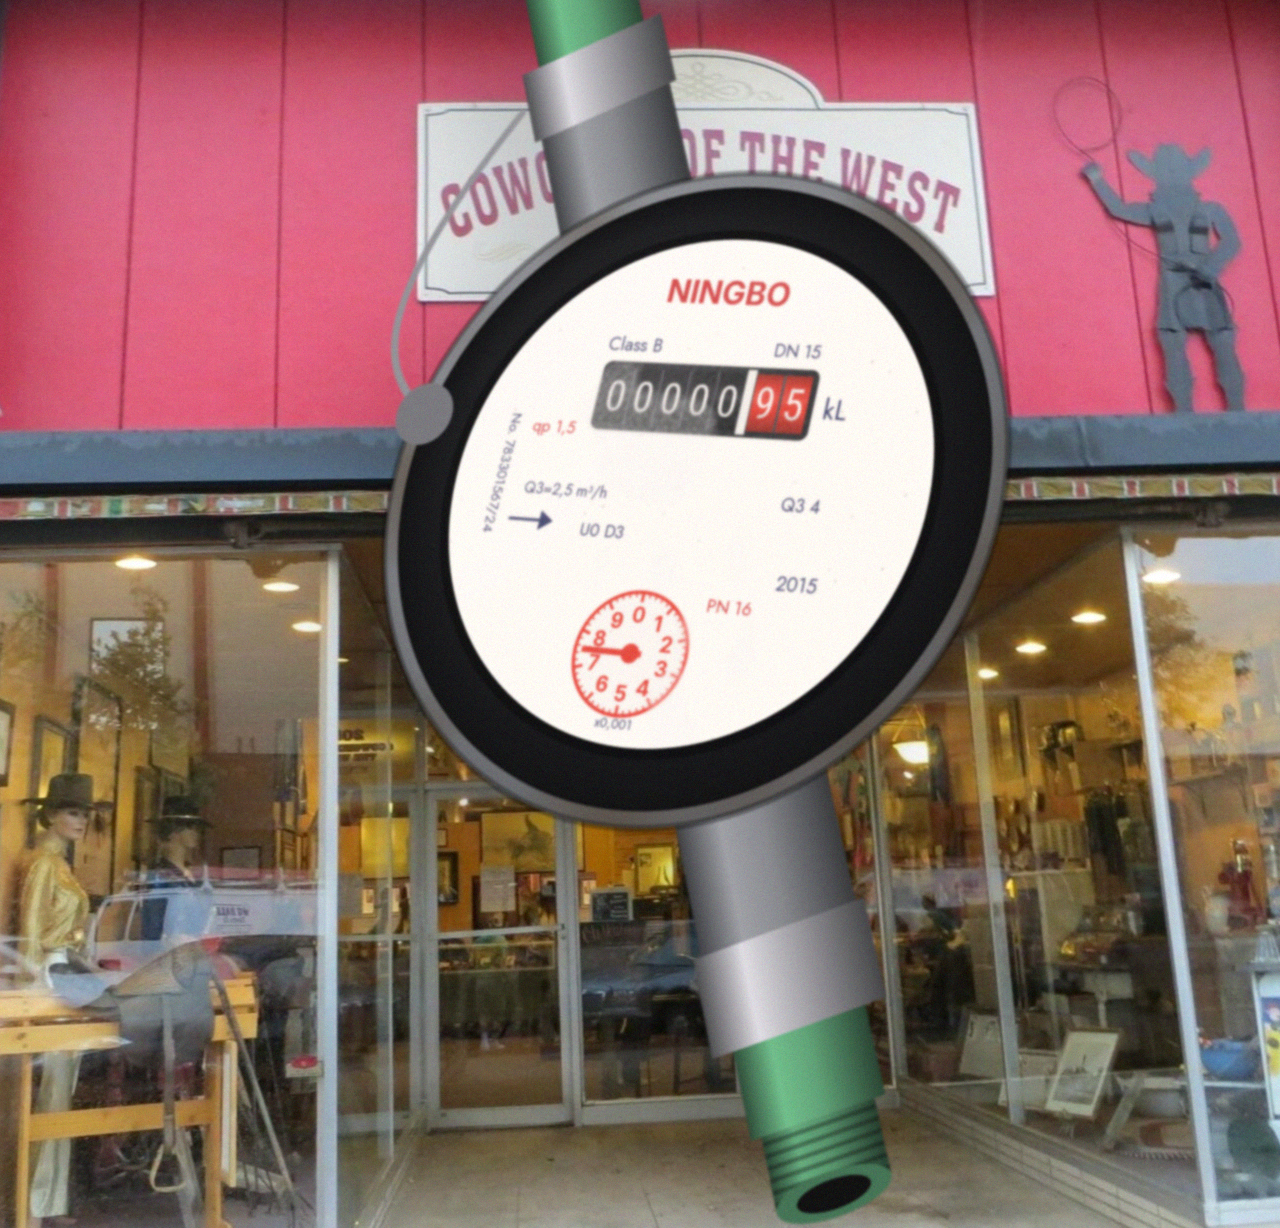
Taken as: kL 0.957
